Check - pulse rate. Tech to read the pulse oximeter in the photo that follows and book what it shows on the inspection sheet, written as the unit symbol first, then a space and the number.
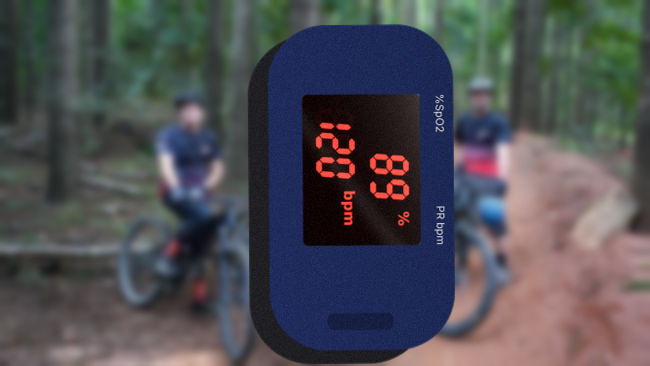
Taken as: bpm 120
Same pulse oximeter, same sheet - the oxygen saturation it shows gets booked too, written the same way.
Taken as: % 89
